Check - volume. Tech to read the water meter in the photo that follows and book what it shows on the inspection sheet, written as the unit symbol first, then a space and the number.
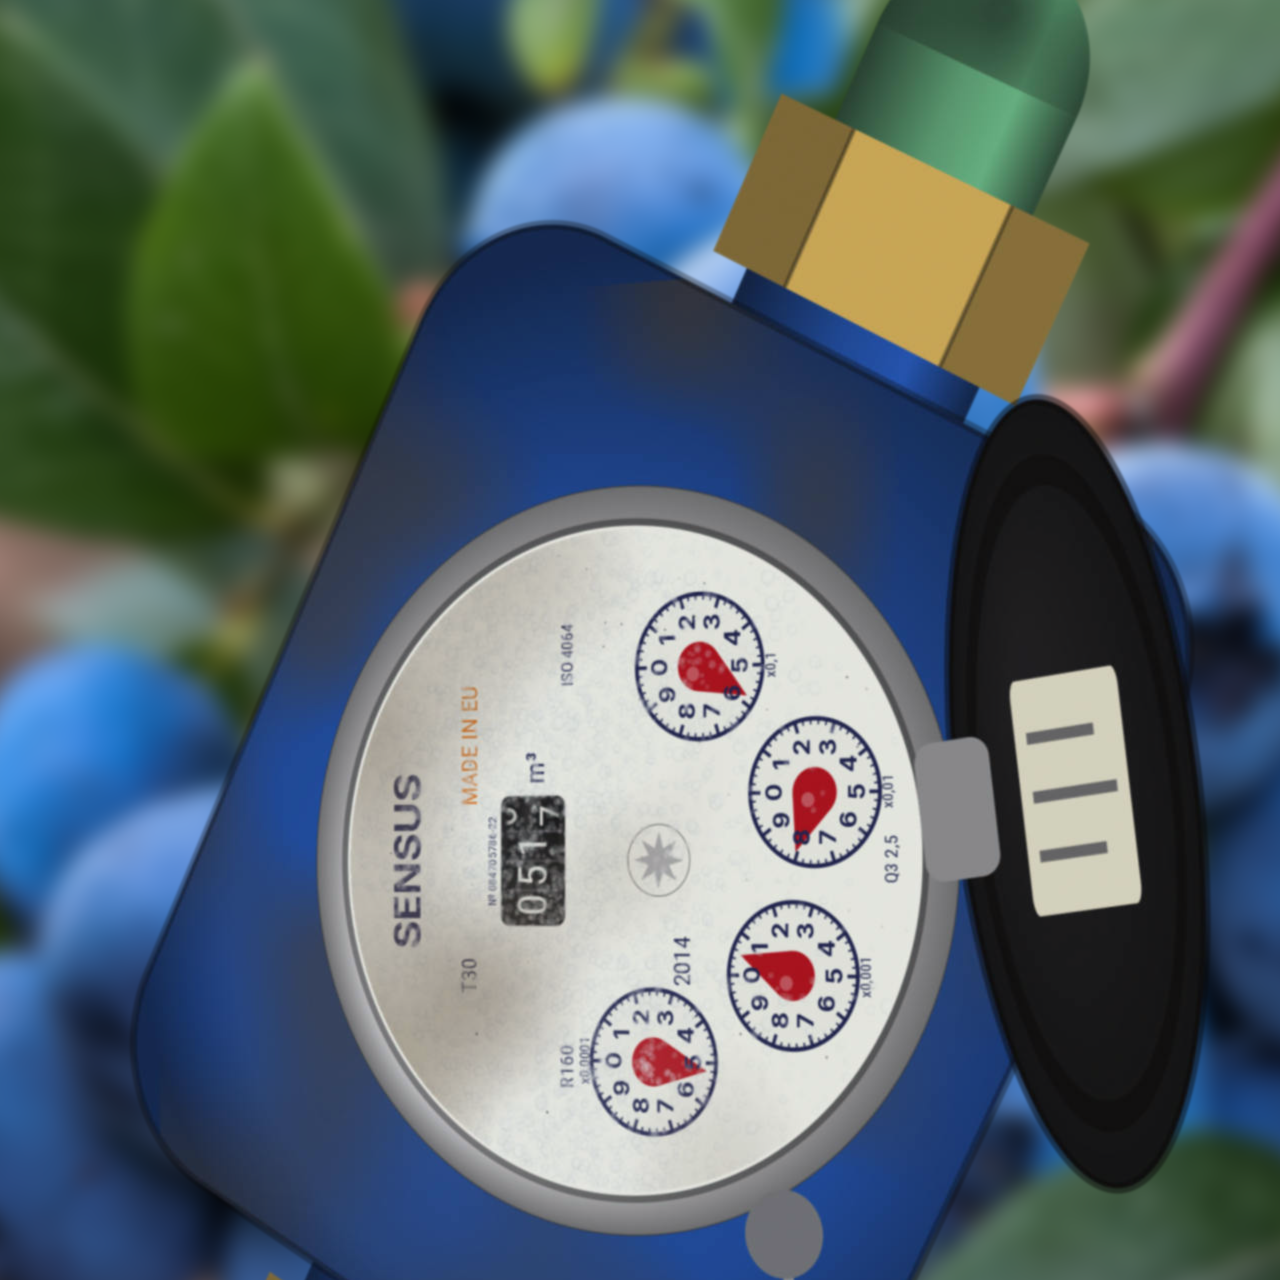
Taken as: m³ 516.5805
